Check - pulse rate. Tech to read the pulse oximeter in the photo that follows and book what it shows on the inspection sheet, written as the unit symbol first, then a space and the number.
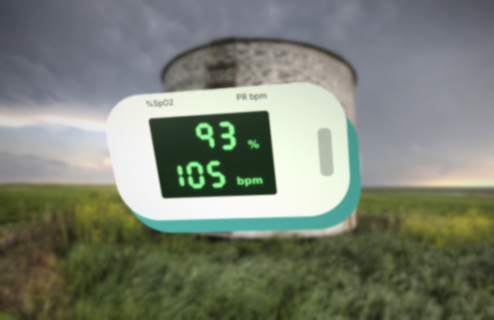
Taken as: bpm 105
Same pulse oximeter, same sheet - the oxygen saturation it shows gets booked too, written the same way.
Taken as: % 93
